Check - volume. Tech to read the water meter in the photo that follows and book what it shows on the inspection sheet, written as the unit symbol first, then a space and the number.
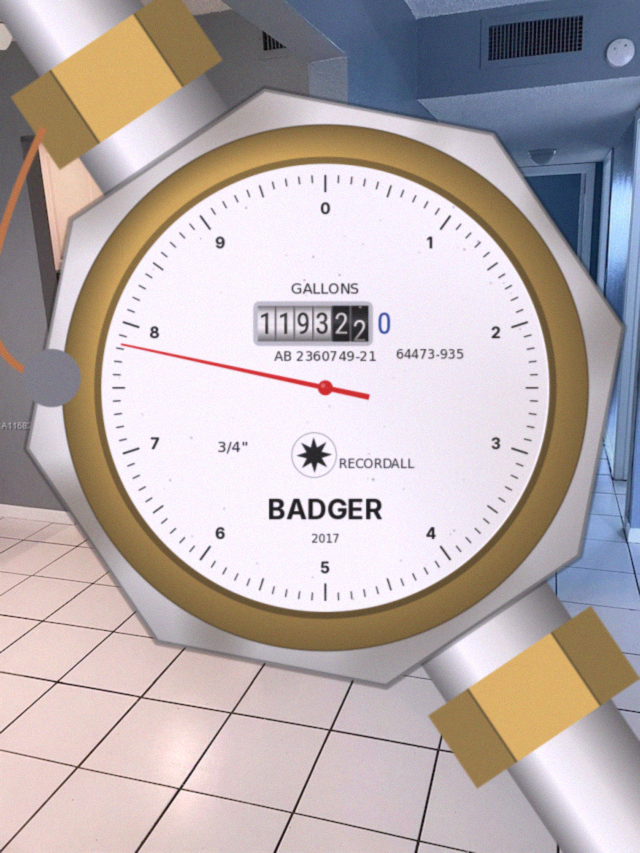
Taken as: gal 1193217.8
